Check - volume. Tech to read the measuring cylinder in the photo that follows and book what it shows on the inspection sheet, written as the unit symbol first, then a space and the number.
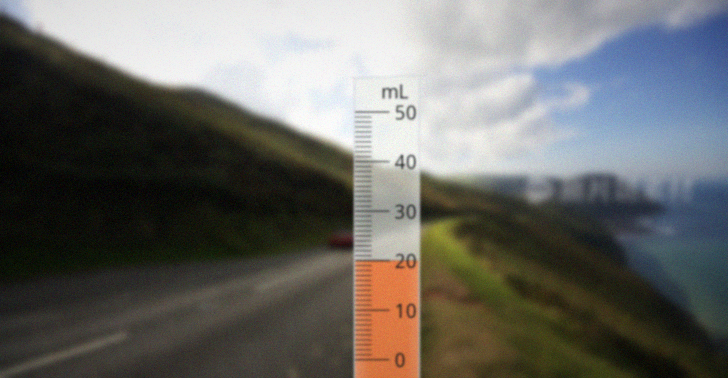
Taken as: mL 20
